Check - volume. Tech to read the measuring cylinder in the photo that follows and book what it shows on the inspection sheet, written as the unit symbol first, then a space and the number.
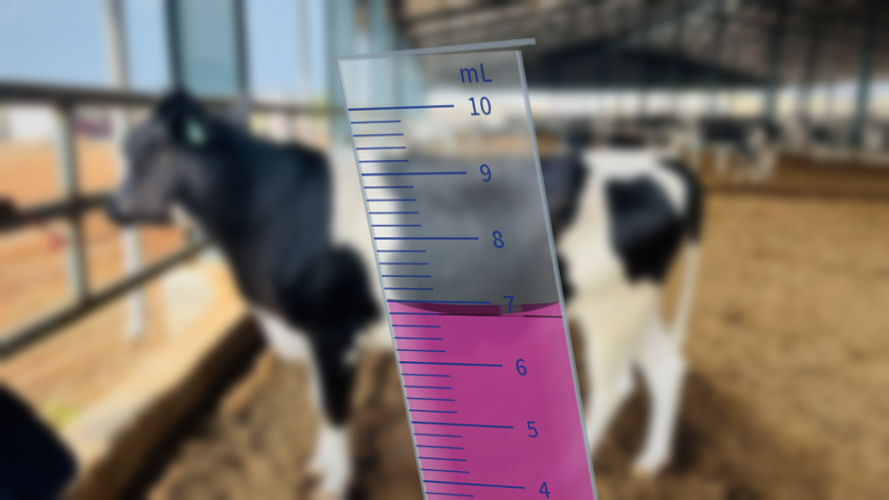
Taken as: mL 6.8
